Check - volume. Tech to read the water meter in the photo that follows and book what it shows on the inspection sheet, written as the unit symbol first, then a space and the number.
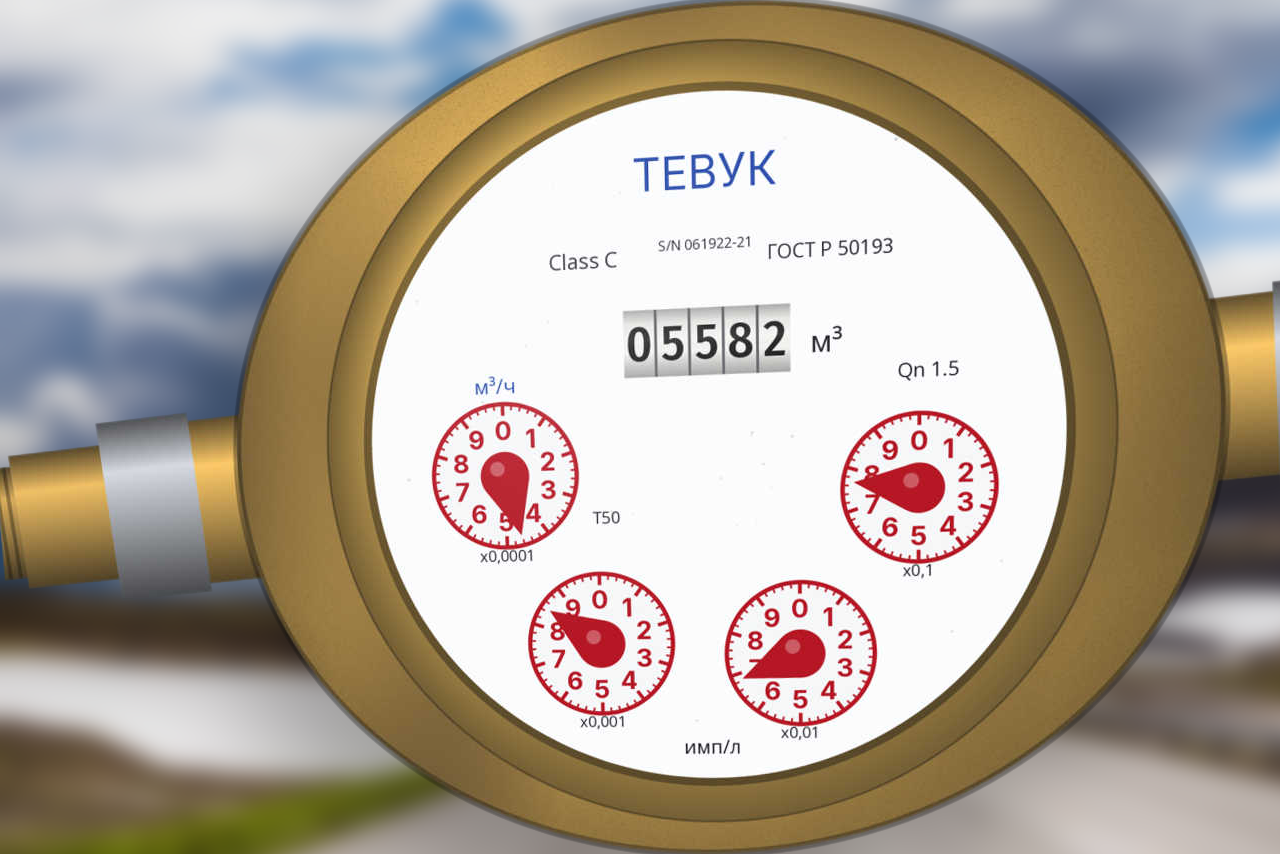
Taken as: m³ 5582.7684
